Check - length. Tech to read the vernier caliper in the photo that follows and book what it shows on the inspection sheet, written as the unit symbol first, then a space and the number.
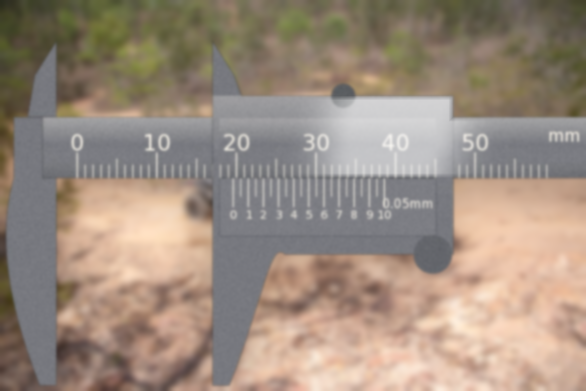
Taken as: mm 19.6
